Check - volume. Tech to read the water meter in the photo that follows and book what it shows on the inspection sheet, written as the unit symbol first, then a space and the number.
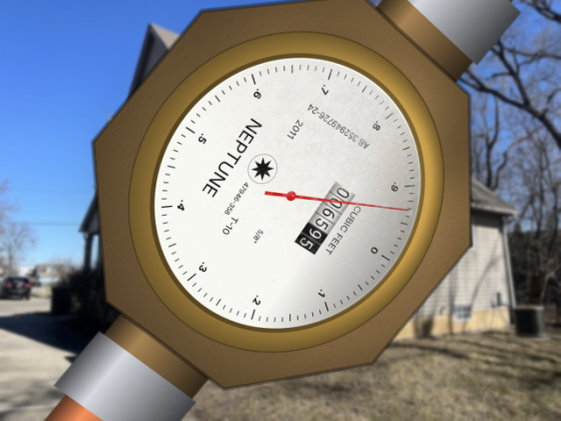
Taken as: ft³ 6594.93
